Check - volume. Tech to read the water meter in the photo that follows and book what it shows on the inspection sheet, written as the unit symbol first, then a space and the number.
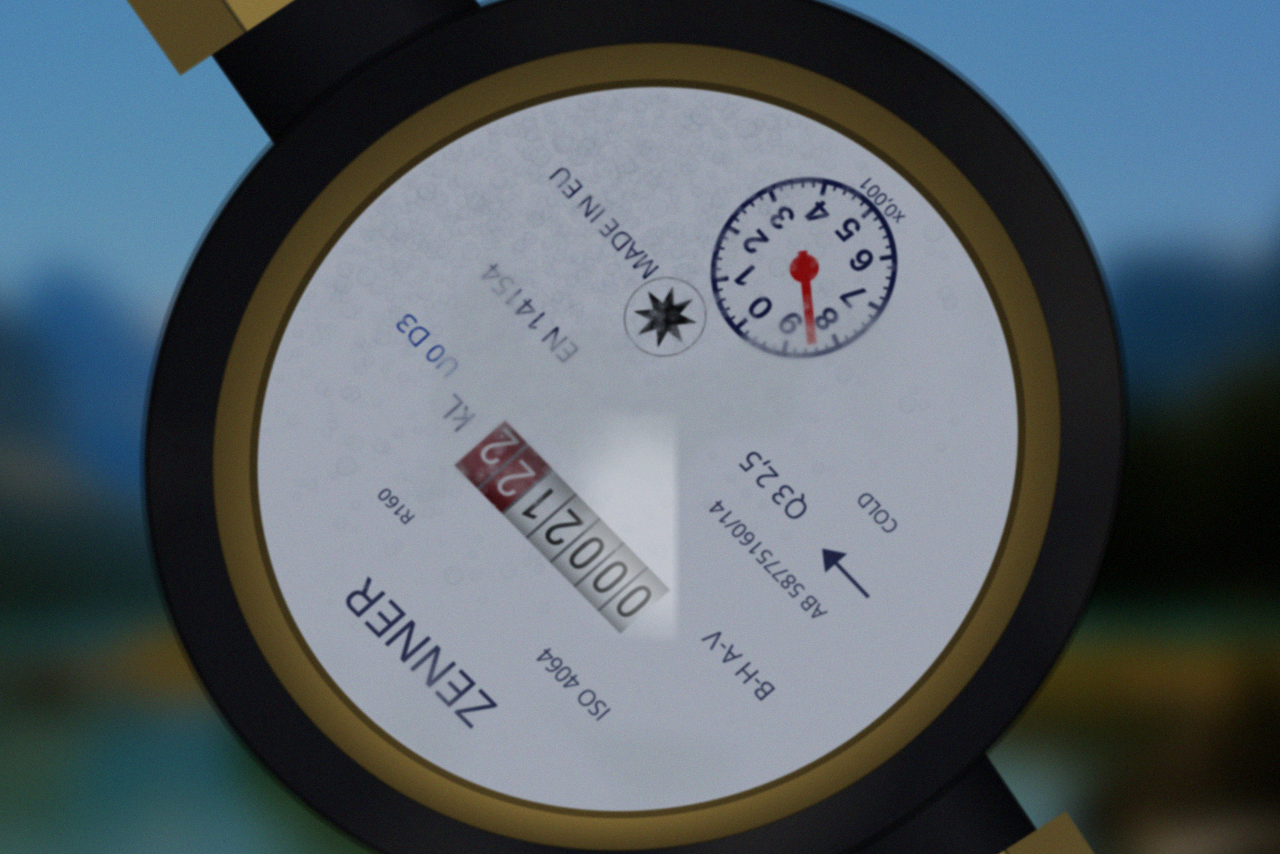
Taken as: kL 21.218
